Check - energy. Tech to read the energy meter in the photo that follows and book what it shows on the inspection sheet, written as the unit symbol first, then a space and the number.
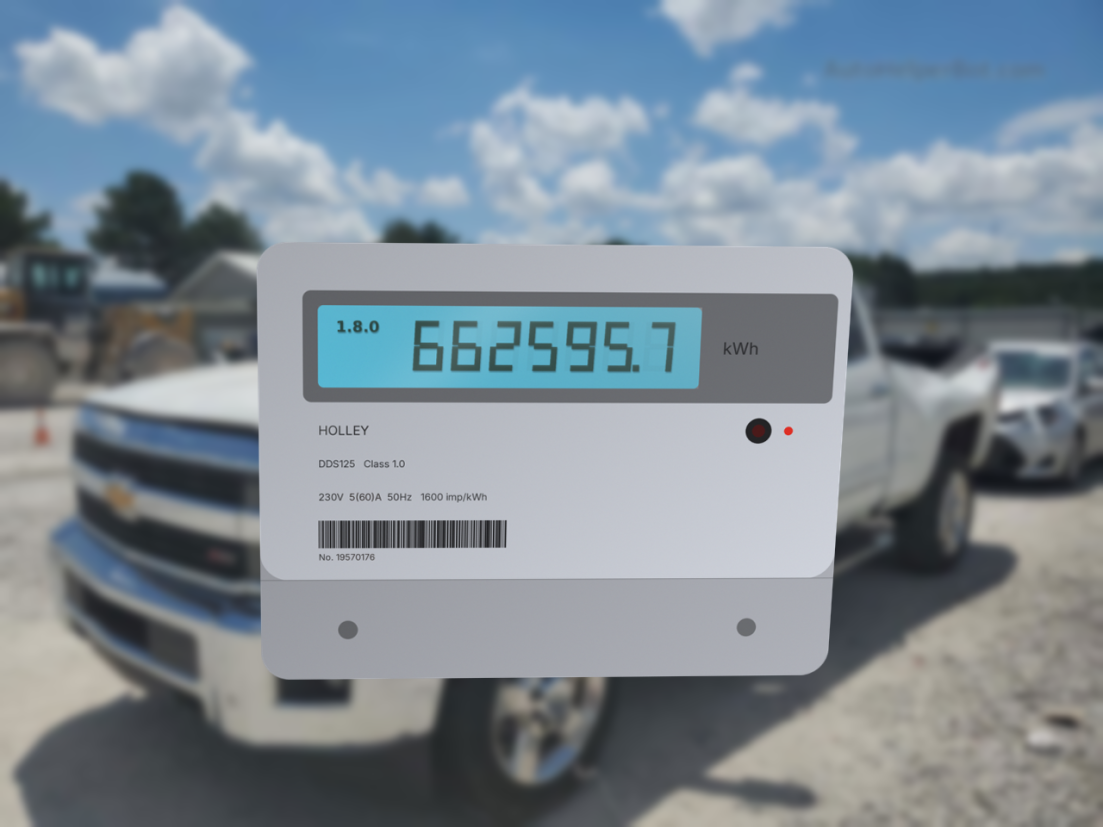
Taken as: kWh 662595.7
